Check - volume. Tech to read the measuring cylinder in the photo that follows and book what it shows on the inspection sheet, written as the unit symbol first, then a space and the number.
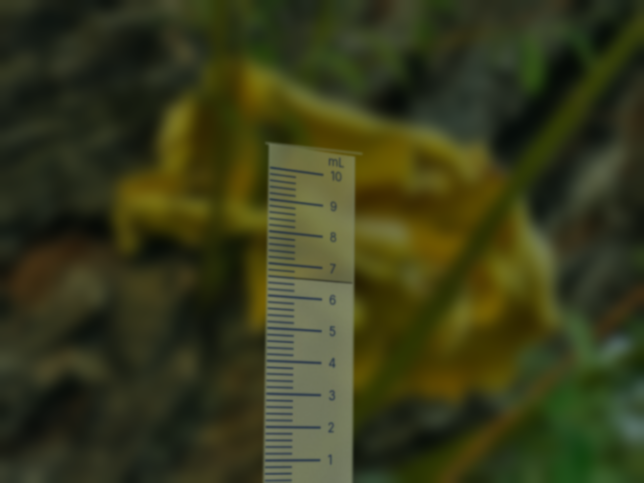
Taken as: mL 6.6
